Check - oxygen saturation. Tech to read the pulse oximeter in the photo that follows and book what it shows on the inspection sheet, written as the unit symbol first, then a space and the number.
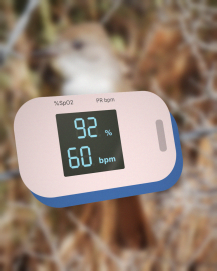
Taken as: % 92
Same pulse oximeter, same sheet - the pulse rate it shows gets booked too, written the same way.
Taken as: bpm 60
